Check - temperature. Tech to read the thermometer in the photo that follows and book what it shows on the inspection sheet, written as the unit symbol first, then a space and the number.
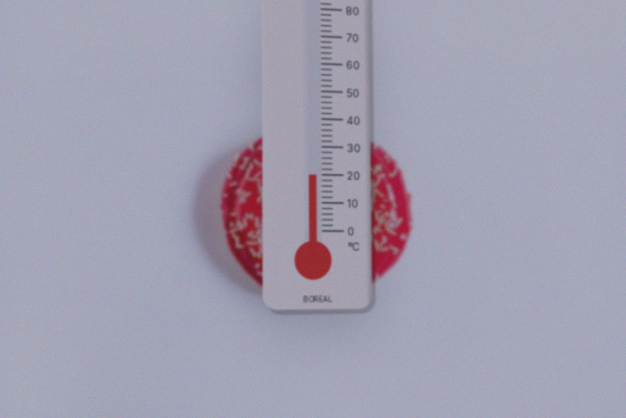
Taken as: °C 20
